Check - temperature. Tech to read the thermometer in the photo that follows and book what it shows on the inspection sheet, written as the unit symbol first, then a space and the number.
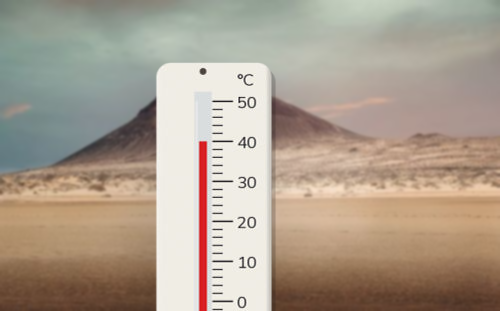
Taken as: °C 40
